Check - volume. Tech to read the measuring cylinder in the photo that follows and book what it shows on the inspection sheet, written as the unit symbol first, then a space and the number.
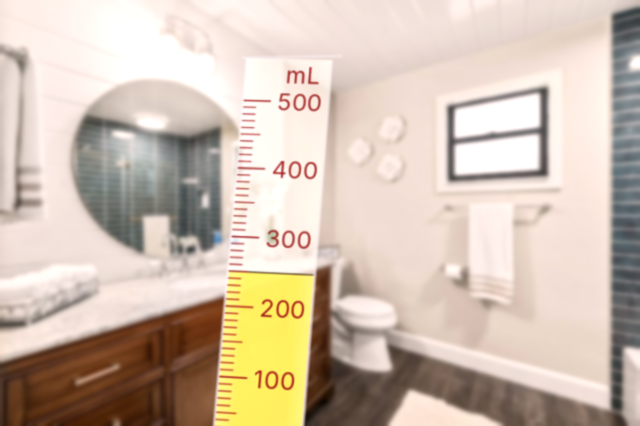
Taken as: mL 250
